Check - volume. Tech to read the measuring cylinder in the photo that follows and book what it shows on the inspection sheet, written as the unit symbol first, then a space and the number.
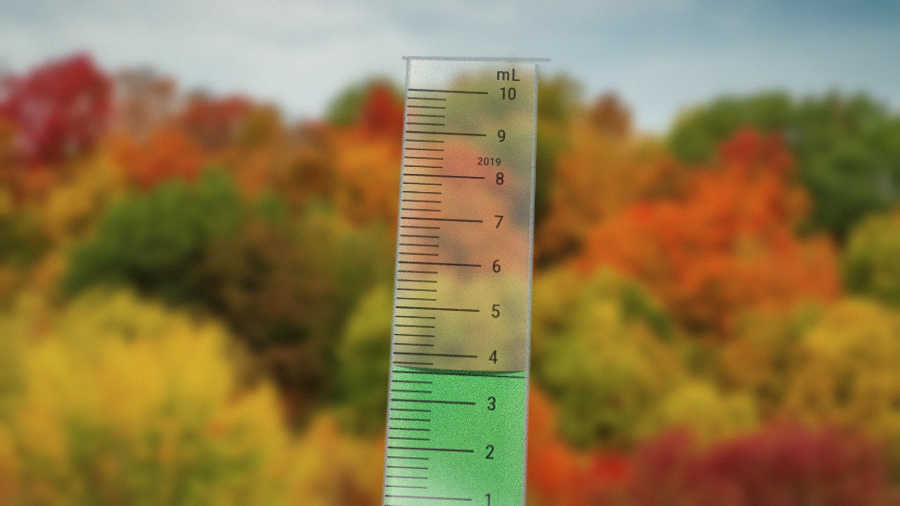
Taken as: mL 3.6
